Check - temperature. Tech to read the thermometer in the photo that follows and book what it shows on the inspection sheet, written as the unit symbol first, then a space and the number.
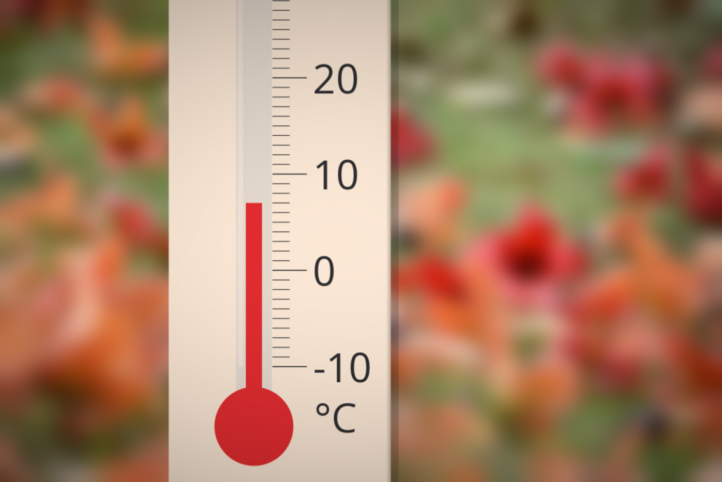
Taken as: °C 7
